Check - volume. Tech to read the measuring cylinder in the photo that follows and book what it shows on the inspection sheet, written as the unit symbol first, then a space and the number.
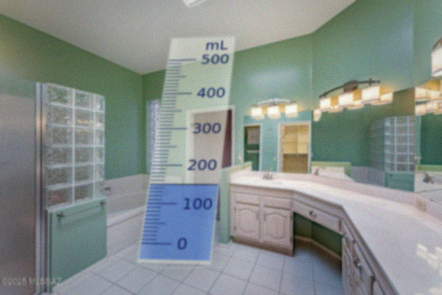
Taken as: mL 150
